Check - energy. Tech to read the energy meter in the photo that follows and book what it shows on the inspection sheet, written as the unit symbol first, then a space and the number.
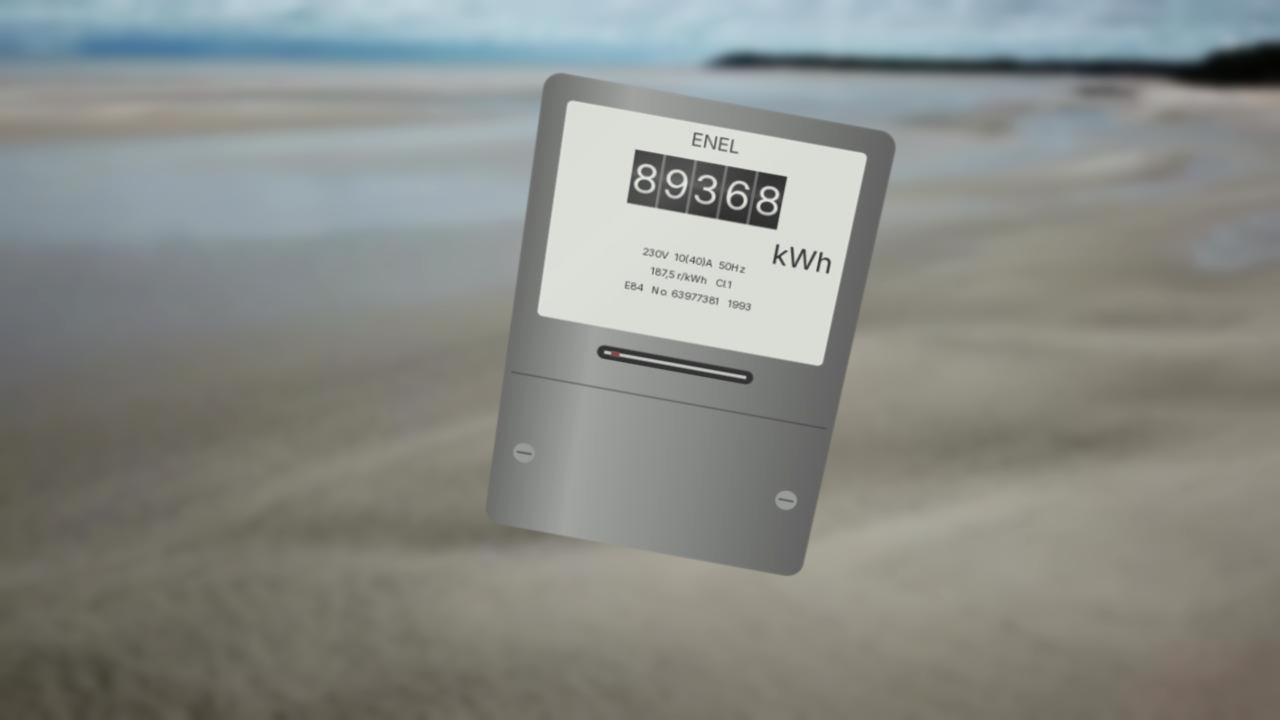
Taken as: kWh 89368
